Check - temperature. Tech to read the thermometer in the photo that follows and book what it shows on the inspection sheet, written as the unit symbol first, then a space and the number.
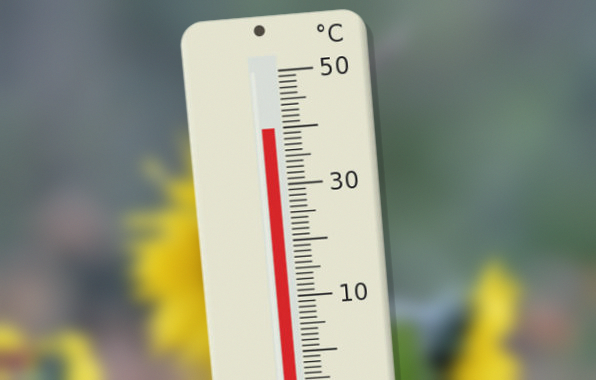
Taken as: °C 40
